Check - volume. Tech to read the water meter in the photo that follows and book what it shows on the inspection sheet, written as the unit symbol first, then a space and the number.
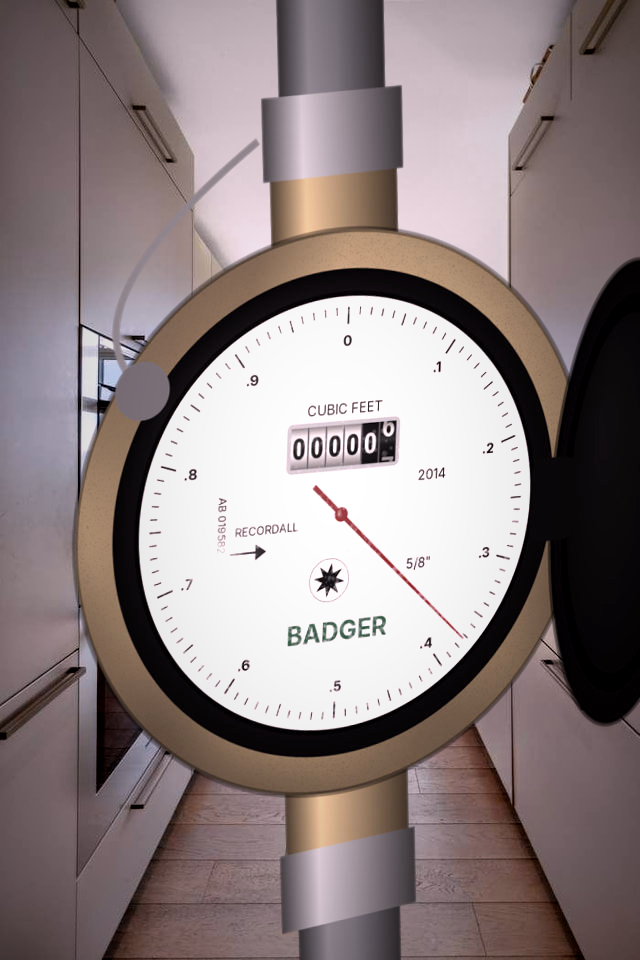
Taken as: ft³ 6.37
